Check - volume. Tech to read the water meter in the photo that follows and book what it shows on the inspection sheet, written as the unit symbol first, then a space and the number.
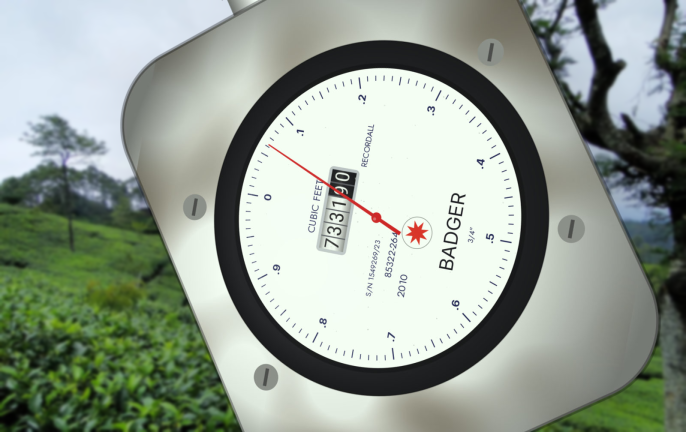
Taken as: ft³ 733190.06
